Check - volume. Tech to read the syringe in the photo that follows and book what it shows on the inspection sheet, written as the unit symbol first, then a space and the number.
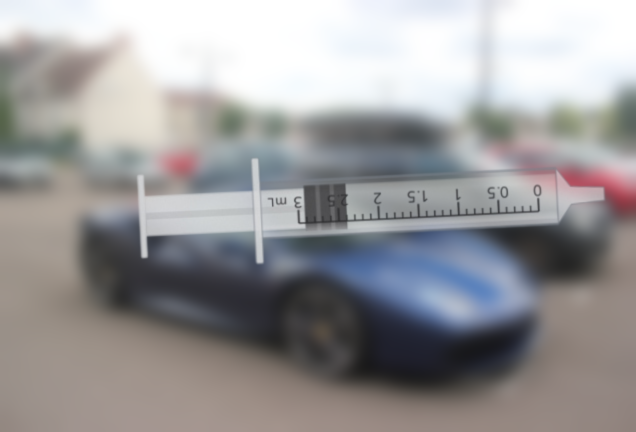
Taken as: mL 2.4
